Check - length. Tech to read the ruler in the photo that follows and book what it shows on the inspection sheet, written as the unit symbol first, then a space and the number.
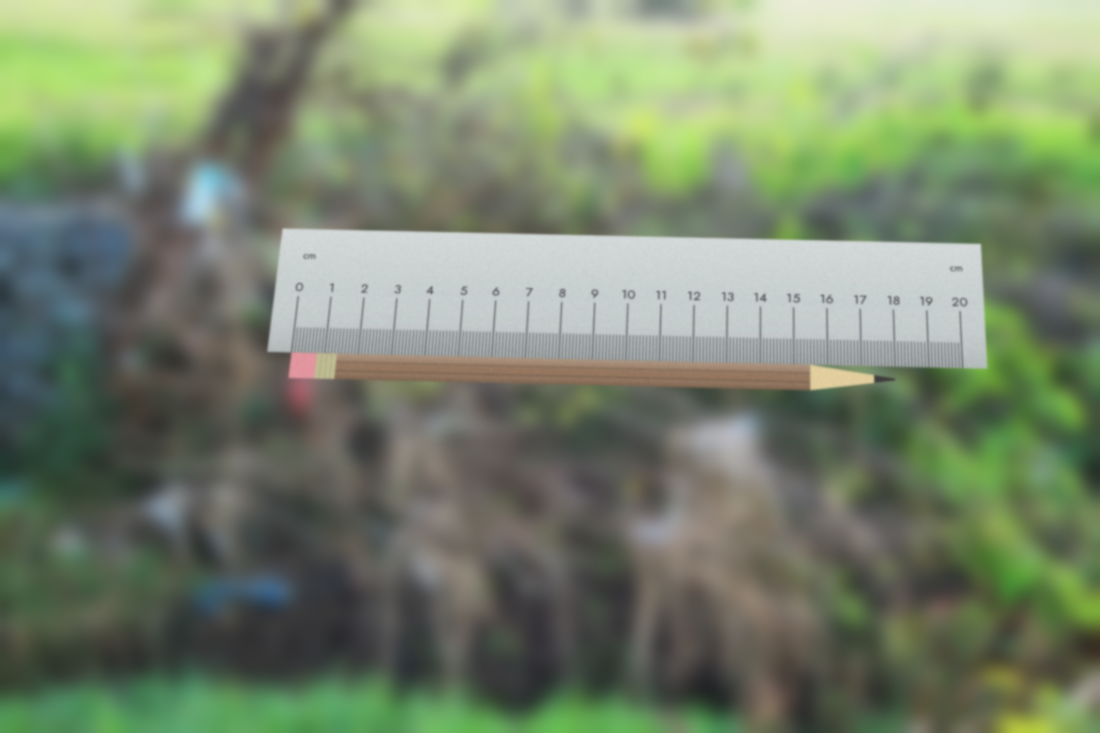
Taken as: cm 18
